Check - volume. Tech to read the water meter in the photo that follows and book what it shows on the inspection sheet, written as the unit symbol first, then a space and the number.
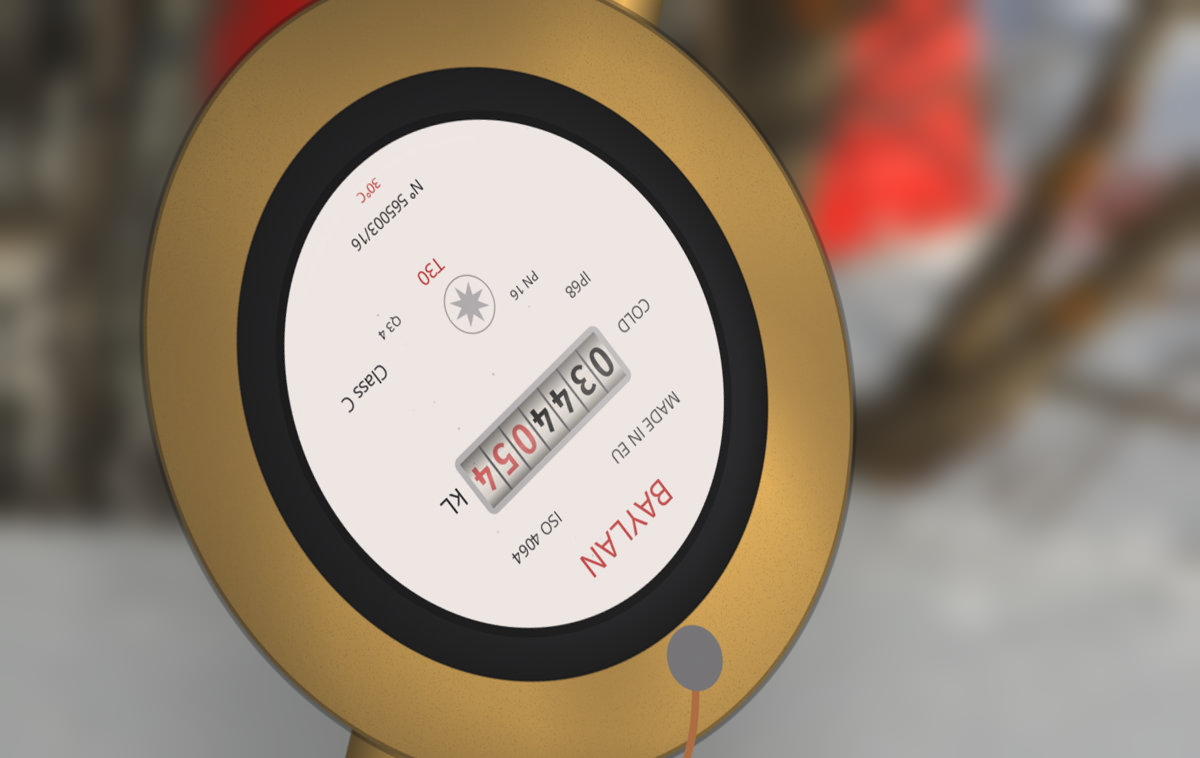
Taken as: kL 344.054
